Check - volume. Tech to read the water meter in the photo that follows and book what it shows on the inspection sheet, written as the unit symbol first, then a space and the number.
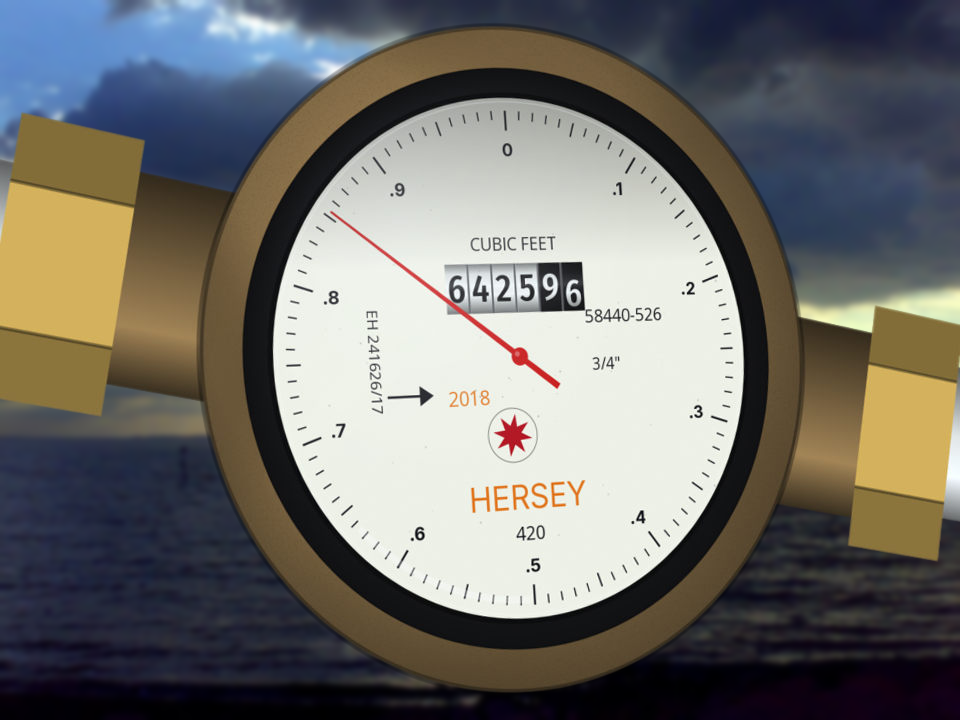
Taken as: ft³ 642595.85
